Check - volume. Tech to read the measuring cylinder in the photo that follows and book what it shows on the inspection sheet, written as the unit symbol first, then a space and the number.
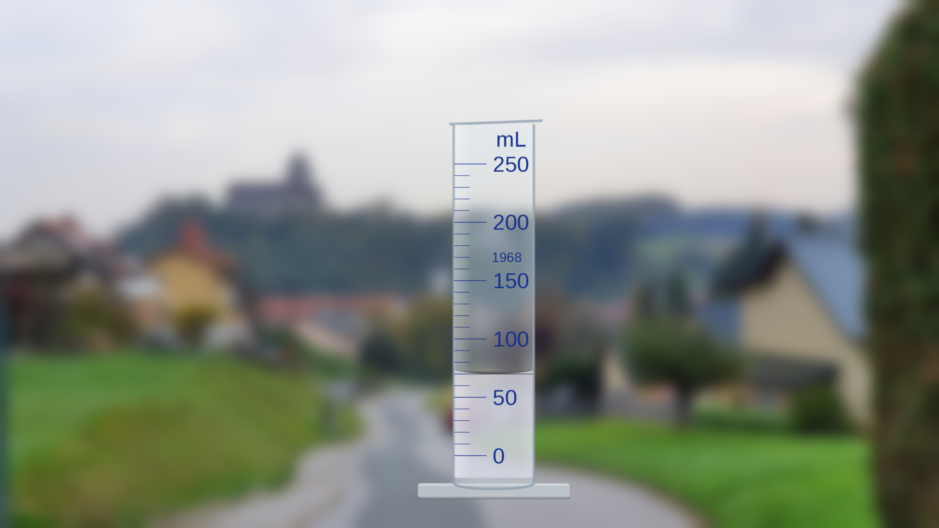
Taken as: mL 70
